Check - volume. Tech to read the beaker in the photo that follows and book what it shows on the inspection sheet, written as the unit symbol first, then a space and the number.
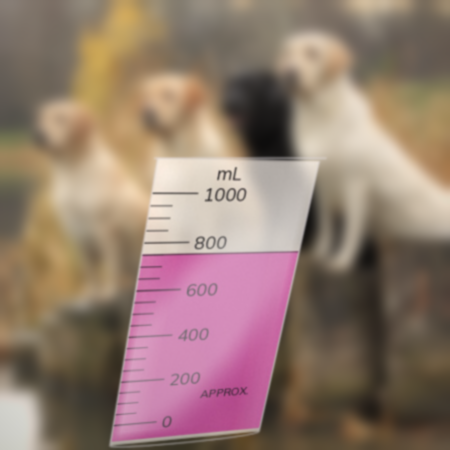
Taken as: mL 750
